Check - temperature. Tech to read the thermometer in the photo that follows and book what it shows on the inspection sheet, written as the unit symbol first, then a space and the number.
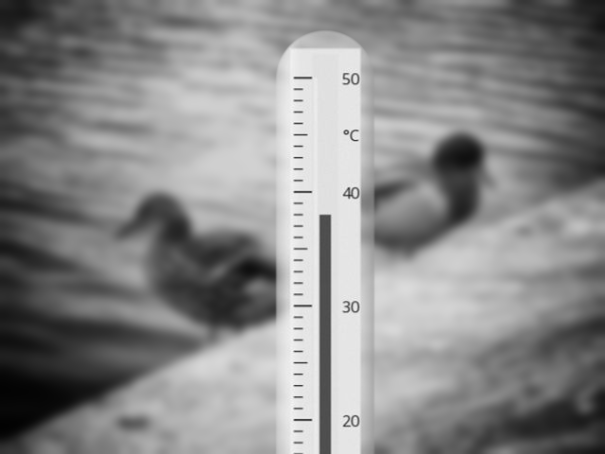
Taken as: °C 38
